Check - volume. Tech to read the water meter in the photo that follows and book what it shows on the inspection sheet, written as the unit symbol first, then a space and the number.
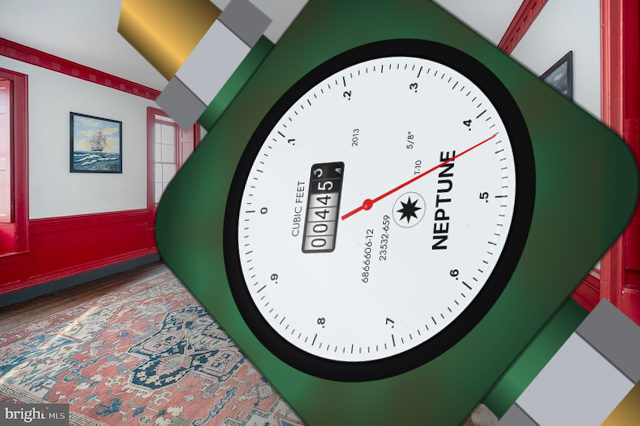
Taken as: ft³ 4453.43
